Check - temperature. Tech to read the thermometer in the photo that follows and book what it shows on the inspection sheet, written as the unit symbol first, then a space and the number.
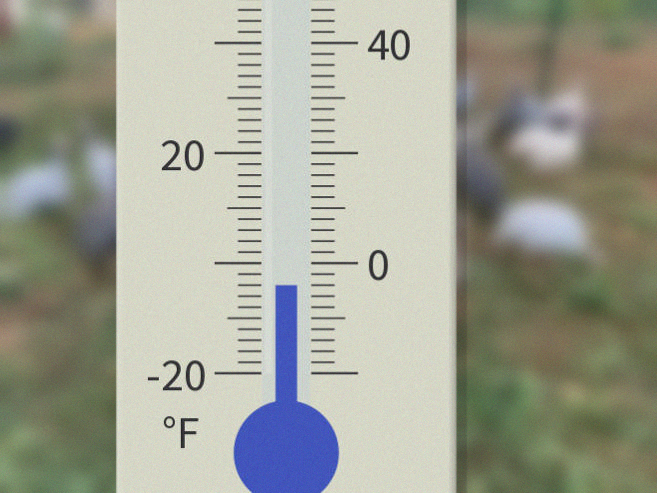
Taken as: °F -4
